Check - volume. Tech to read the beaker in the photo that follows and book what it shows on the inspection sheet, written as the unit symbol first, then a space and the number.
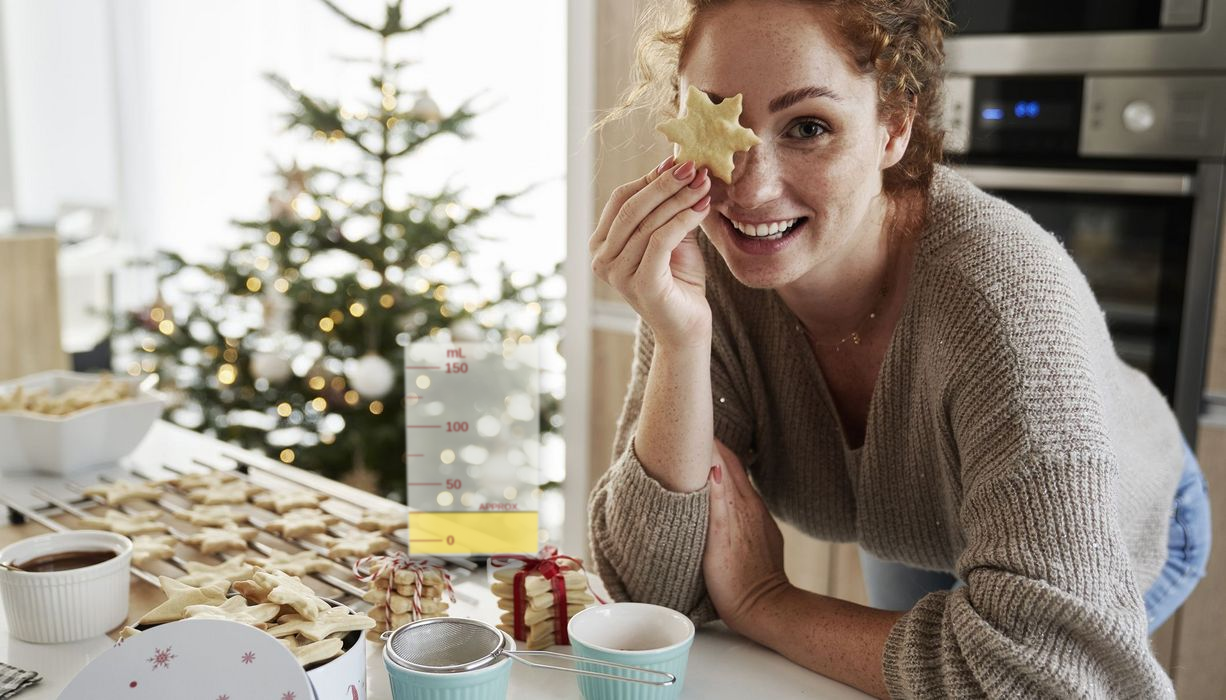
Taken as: mL 25
